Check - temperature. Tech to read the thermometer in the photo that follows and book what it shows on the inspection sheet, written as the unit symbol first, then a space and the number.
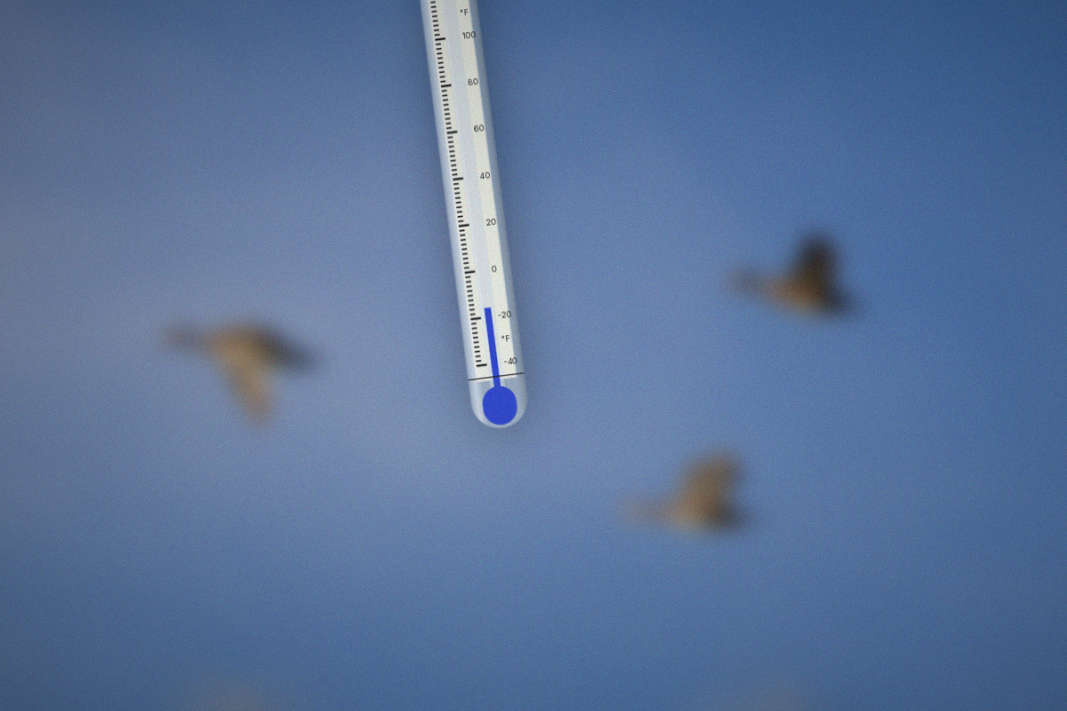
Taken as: °F -16
